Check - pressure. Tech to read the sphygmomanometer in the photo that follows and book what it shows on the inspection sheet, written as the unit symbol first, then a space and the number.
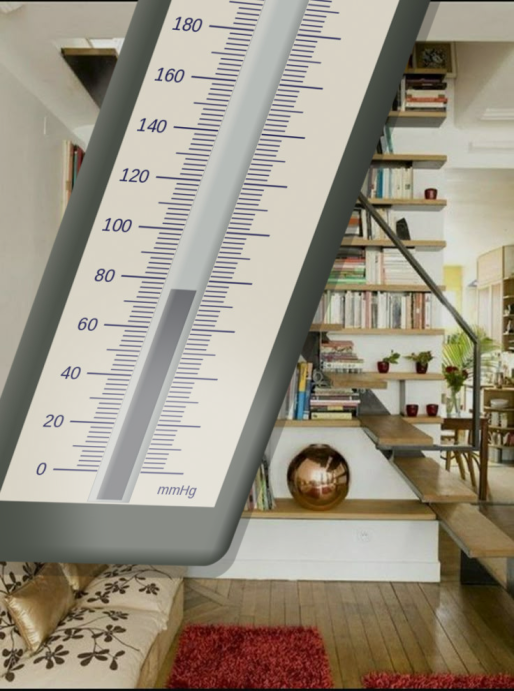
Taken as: mmHg 76
